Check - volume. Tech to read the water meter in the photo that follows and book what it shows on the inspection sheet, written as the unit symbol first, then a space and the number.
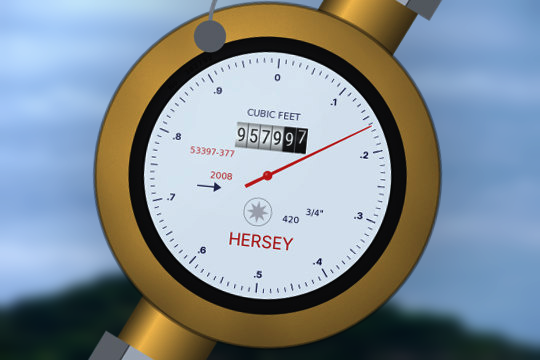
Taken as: ft³ 957997.16
